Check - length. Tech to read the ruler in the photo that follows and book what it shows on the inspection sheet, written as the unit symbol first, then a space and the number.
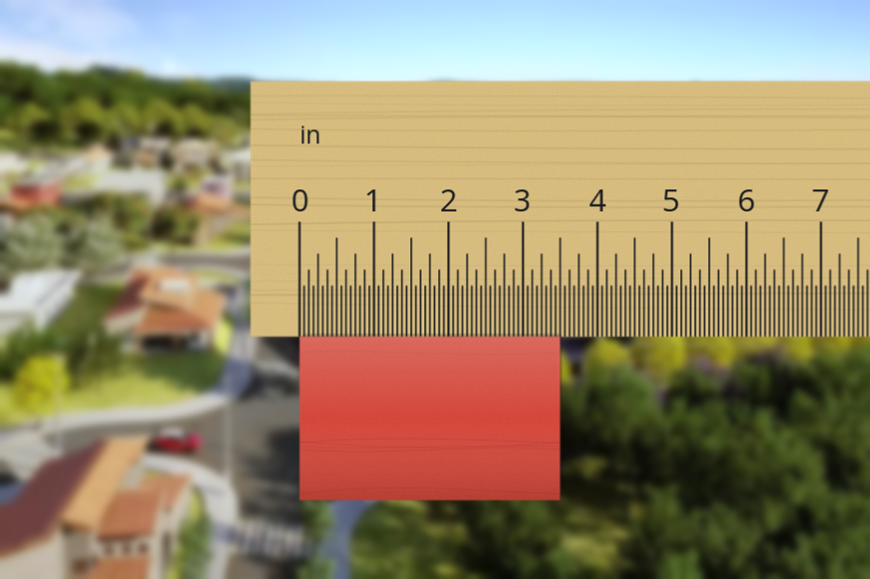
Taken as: in 3.5
